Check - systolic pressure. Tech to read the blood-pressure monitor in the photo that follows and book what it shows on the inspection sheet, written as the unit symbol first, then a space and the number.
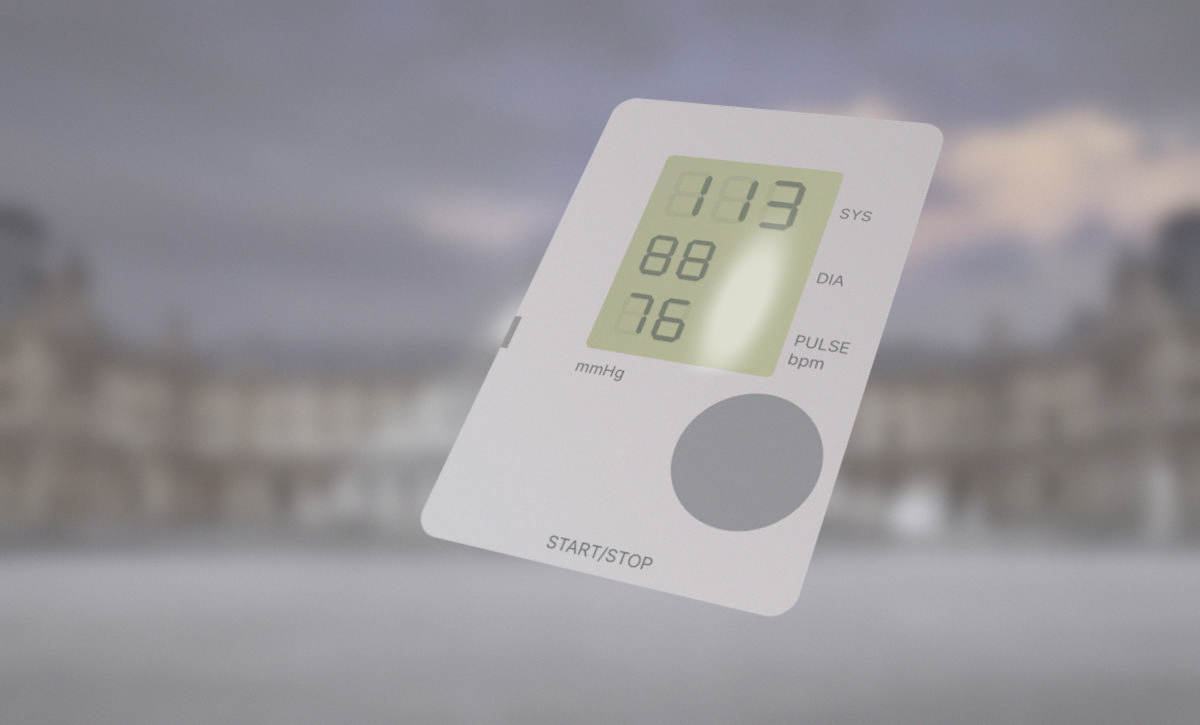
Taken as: mmHg 113
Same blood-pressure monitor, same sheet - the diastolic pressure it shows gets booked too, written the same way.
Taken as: mmHg 88
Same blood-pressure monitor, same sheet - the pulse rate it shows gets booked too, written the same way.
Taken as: bpm 76
